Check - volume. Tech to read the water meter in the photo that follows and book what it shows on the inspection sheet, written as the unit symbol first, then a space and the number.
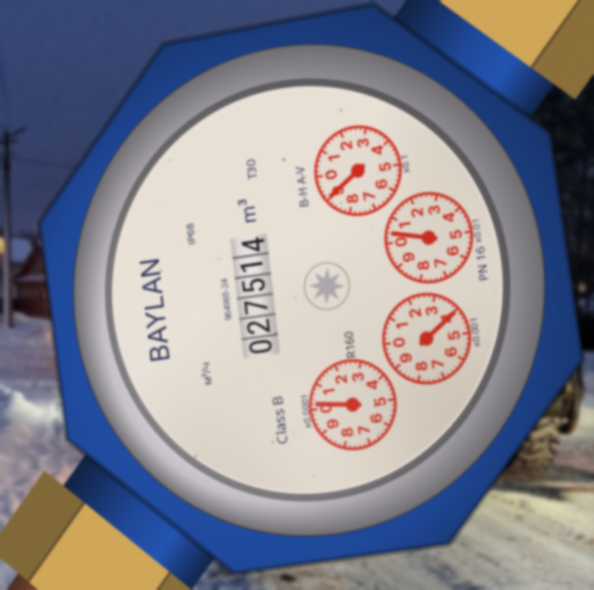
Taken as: m³ 27513.9040
